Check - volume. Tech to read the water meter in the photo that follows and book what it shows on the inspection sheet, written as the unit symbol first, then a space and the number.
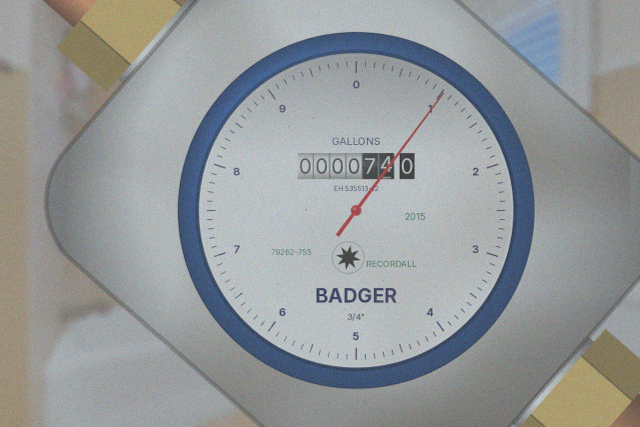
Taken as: gal 741.0
